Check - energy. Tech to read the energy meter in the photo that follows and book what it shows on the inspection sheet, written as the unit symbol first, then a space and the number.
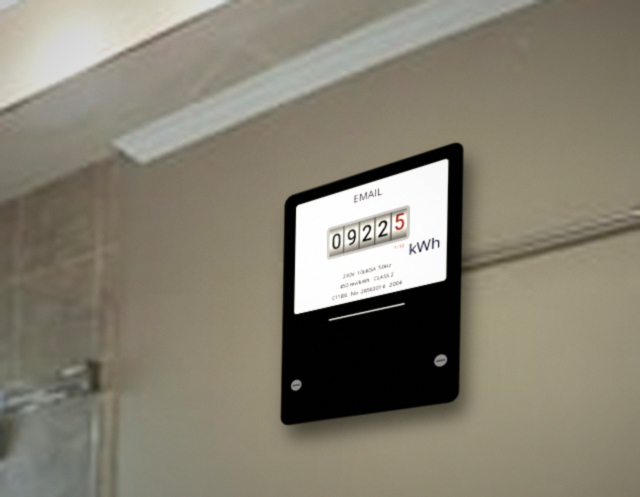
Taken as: kWh 922.5
